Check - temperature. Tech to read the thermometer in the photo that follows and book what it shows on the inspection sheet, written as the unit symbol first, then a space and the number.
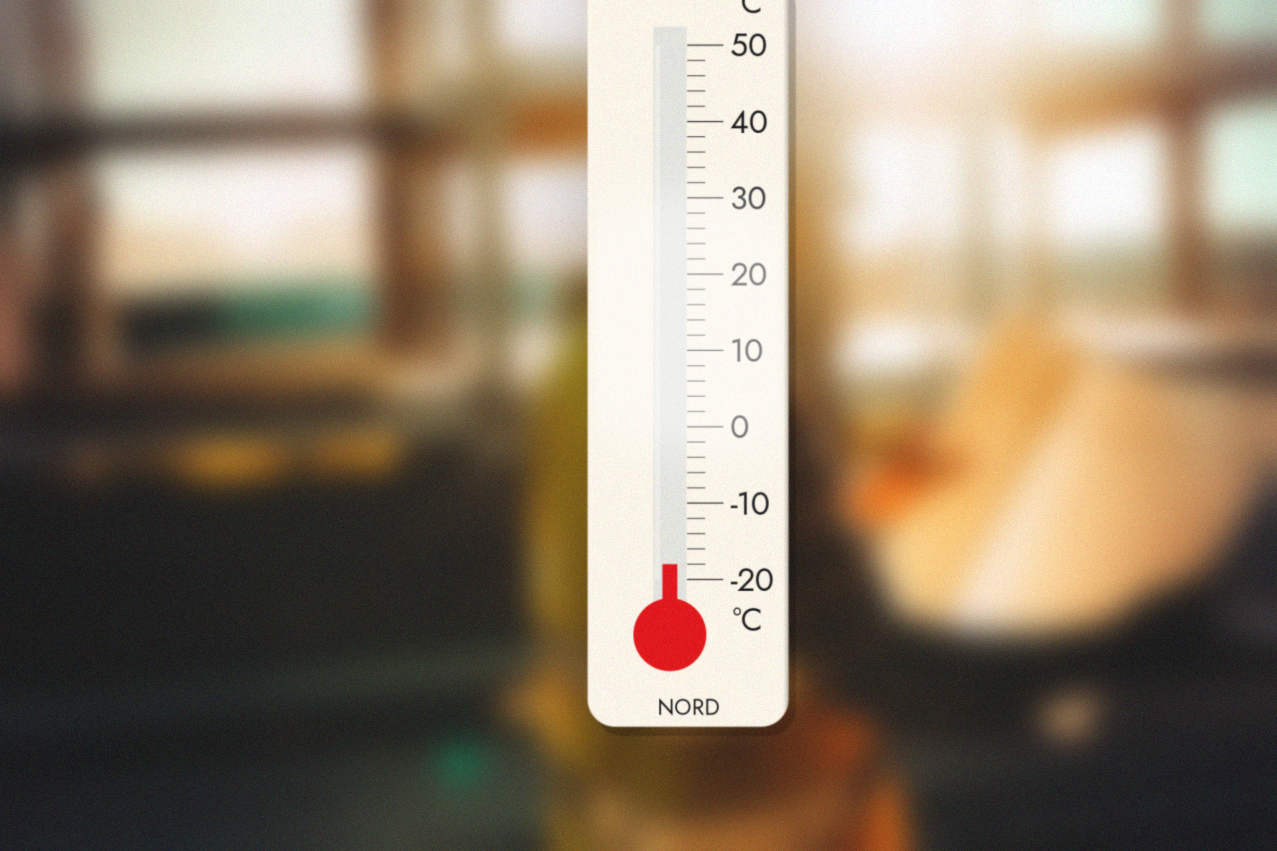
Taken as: °C -18
